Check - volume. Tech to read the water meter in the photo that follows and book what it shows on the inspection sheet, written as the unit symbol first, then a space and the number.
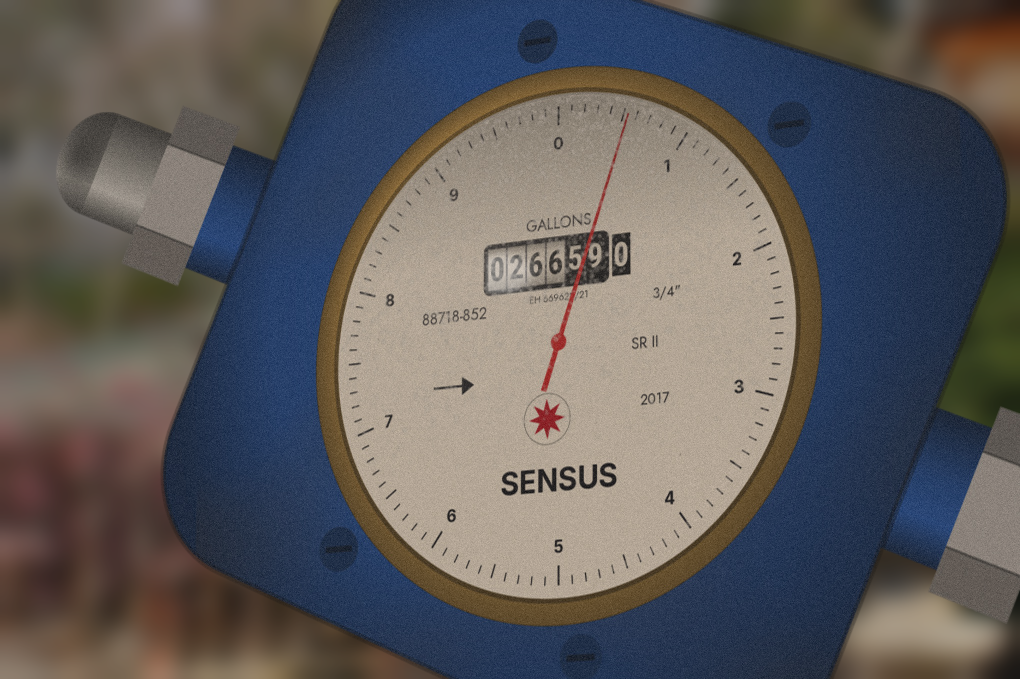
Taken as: gal 266590.5
